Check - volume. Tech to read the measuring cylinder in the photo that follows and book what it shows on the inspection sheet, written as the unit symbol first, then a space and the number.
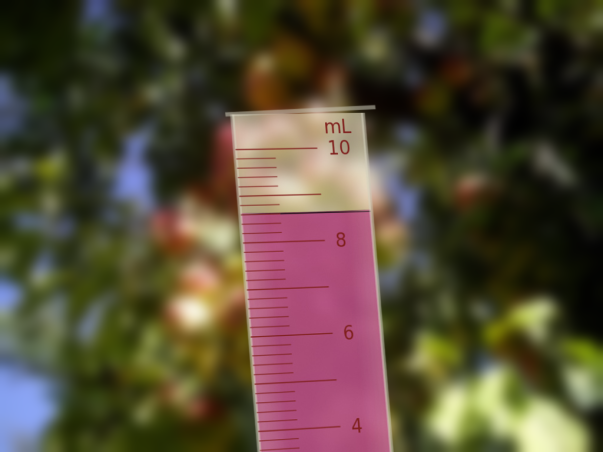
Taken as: mL 8.6
